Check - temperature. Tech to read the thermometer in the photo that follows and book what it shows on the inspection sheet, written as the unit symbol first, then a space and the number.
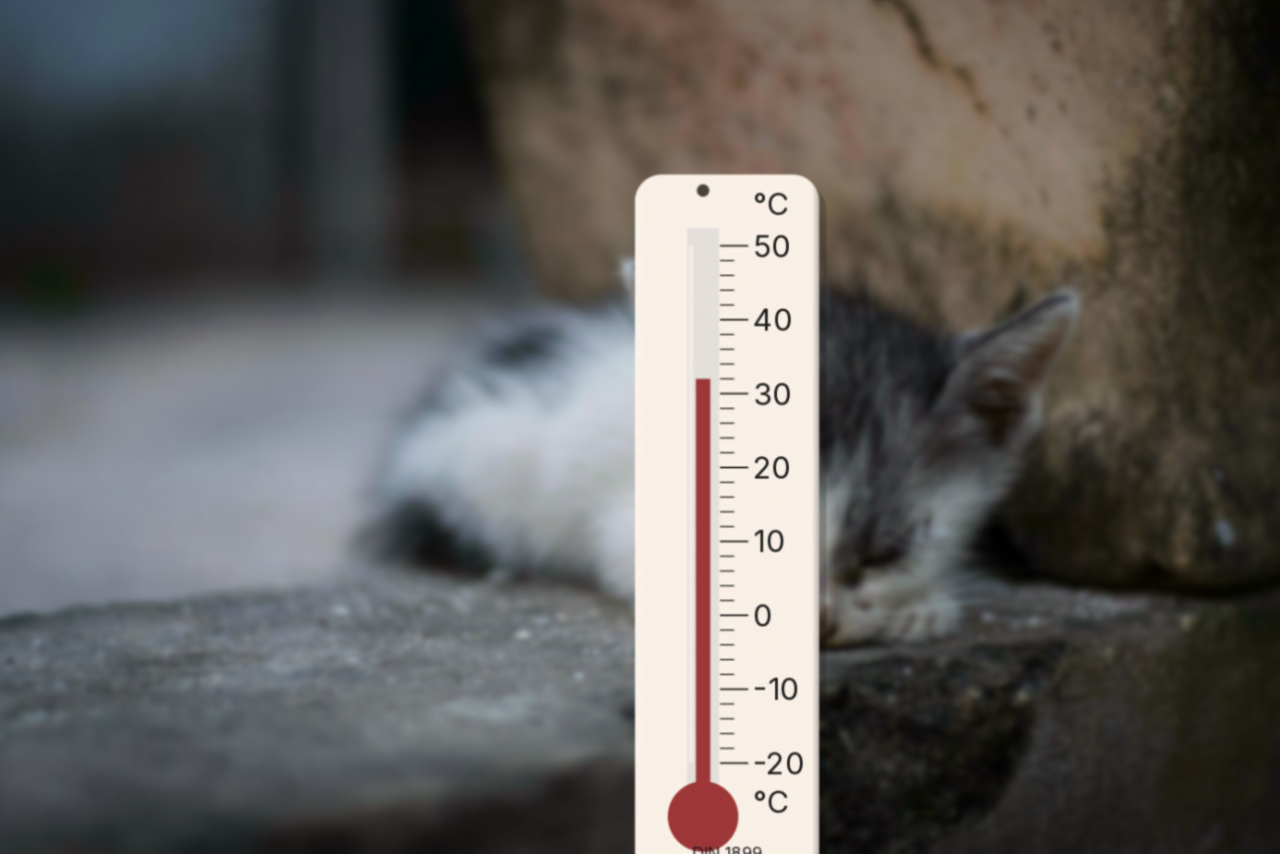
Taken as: °C 32
